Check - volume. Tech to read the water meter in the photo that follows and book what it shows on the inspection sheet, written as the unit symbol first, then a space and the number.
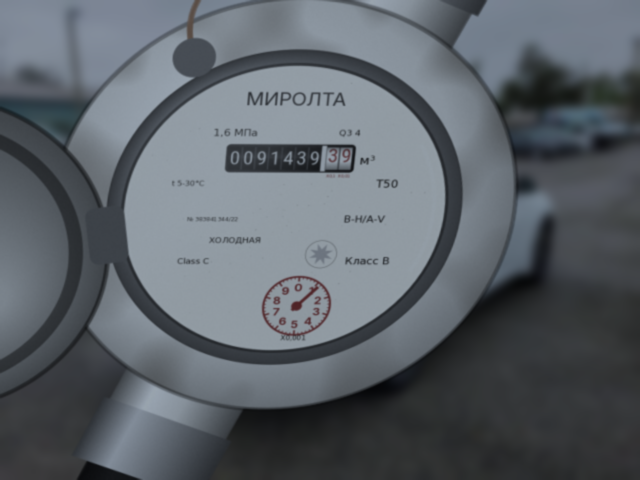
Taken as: m³ 91439.391
